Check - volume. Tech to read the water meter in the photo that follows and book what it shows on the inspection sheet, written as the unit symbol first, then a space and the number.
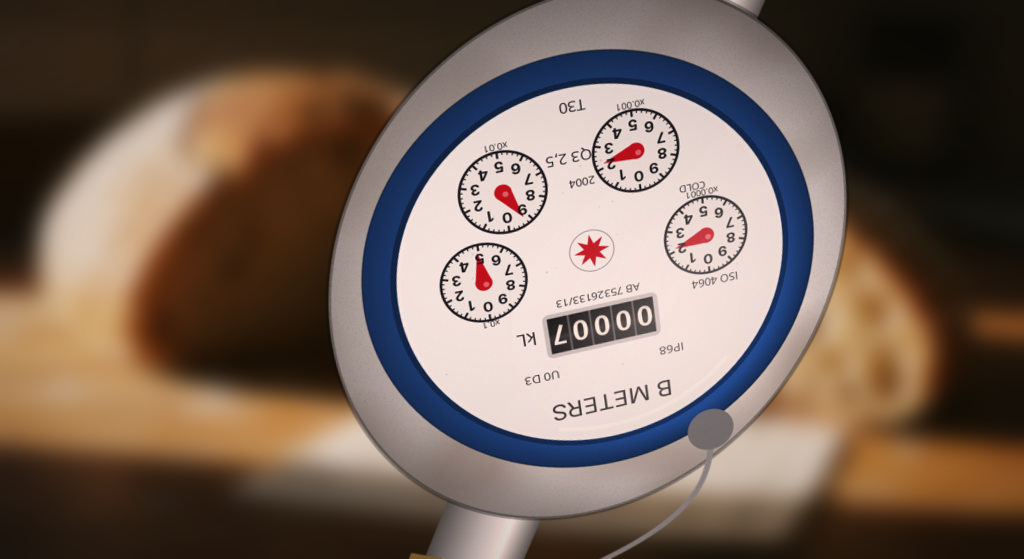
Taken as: kL 7.4922
